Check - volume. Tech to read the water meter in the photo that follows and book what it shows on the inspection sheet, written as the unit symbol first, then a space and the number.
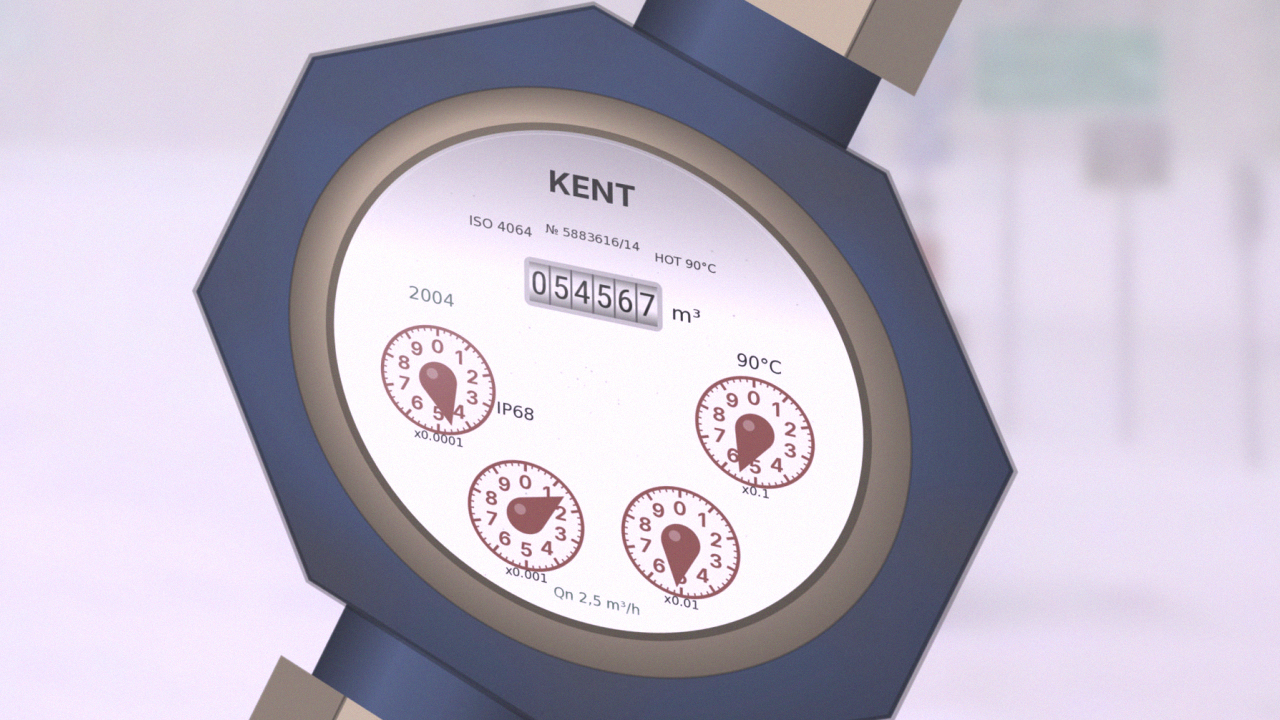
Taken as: m³ 54567.5514
